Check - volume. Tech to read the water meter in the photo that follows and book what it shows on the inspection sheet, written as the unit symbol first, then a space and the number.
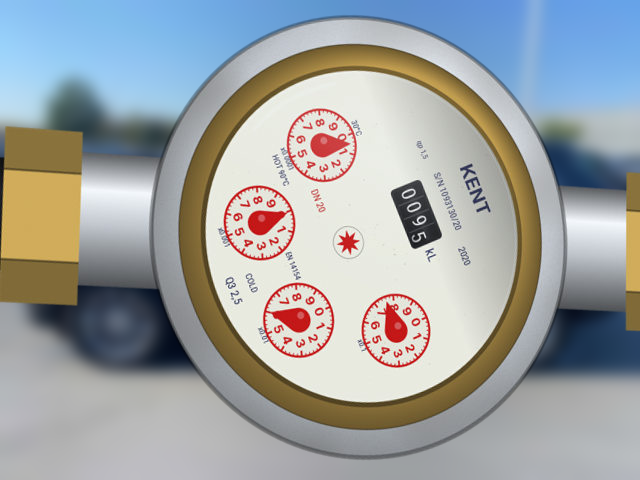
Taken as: kL 94.7600
